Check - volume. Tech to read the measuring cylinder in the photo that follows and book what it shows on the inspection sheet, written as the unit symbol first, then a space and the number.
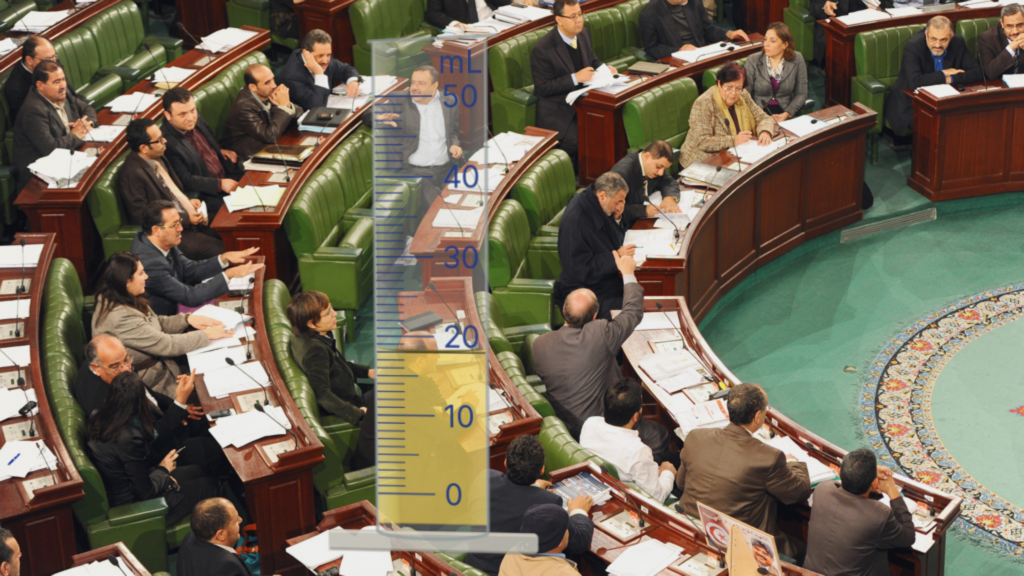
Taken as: mL 18
